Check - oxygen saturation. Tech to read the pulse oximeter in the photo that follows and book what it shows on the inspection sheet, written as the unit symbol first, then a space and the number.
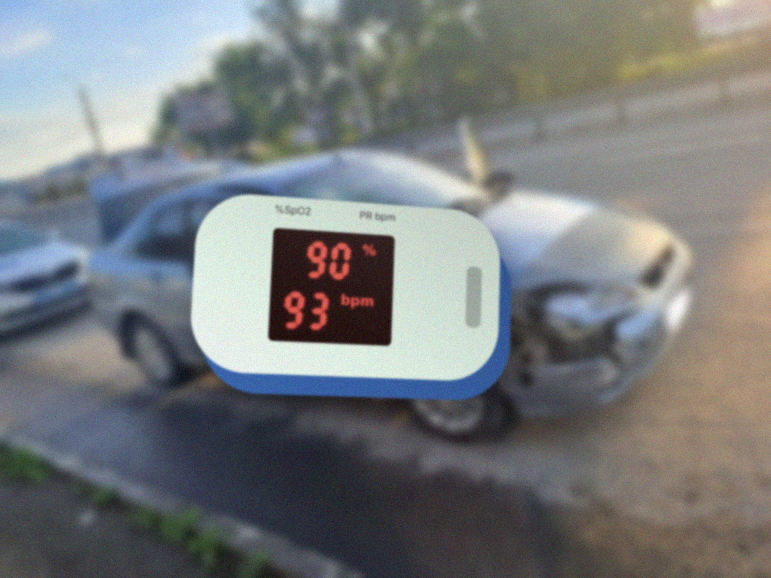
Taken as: % 90
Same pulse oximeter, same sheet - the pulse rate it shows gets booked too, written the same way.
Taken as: bpm 93
